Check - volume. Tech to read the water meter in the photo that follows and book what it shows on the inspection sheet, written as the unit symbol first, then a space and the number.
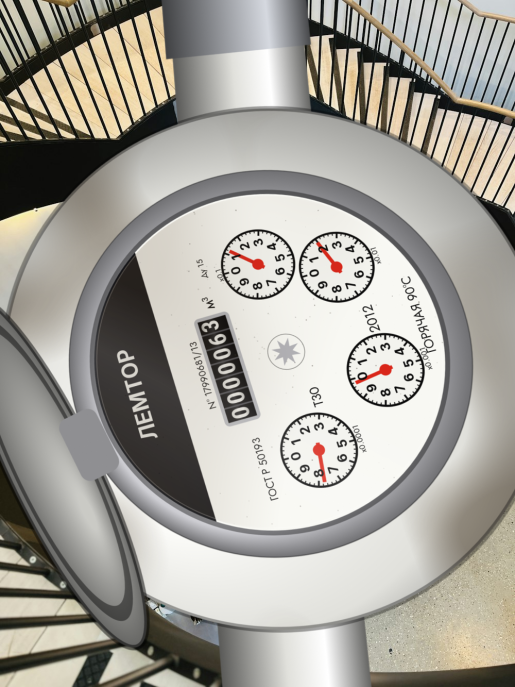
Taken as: m³ 63.1197
